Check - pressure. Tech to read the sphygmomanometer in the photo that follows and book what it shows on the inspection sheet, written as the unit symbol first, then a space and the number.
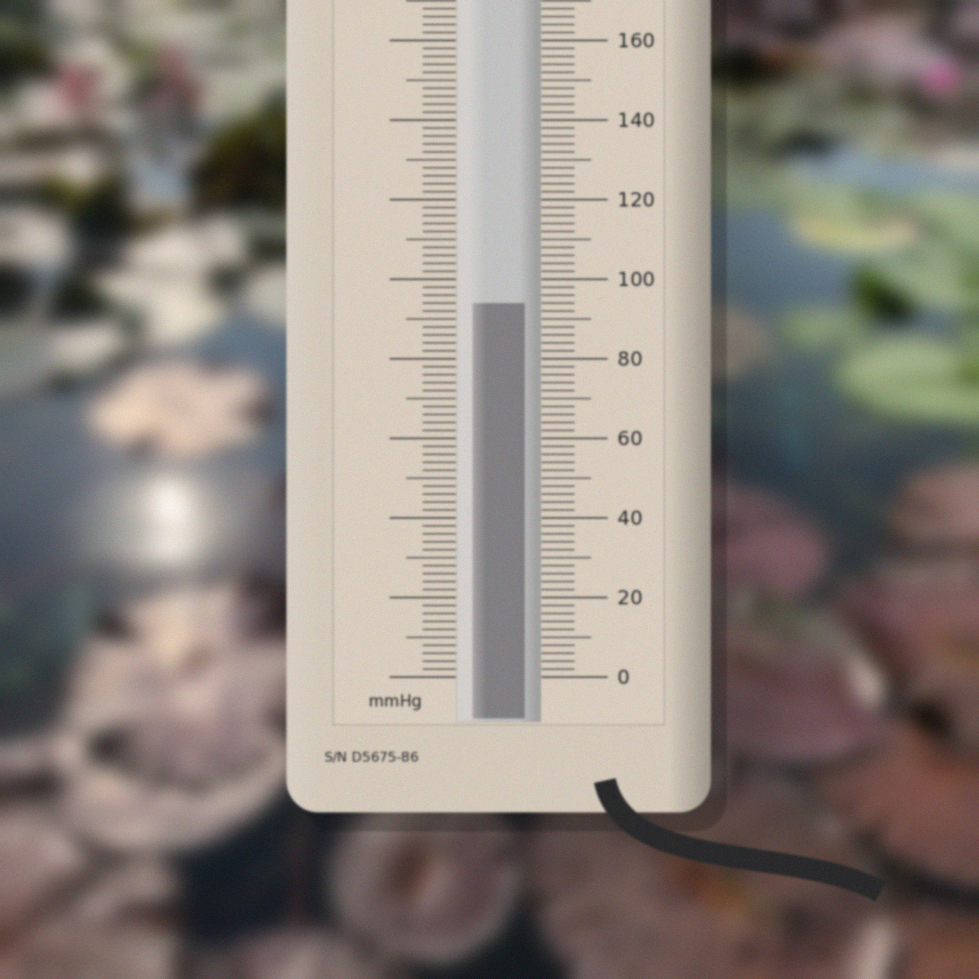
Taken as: mmHg 94
